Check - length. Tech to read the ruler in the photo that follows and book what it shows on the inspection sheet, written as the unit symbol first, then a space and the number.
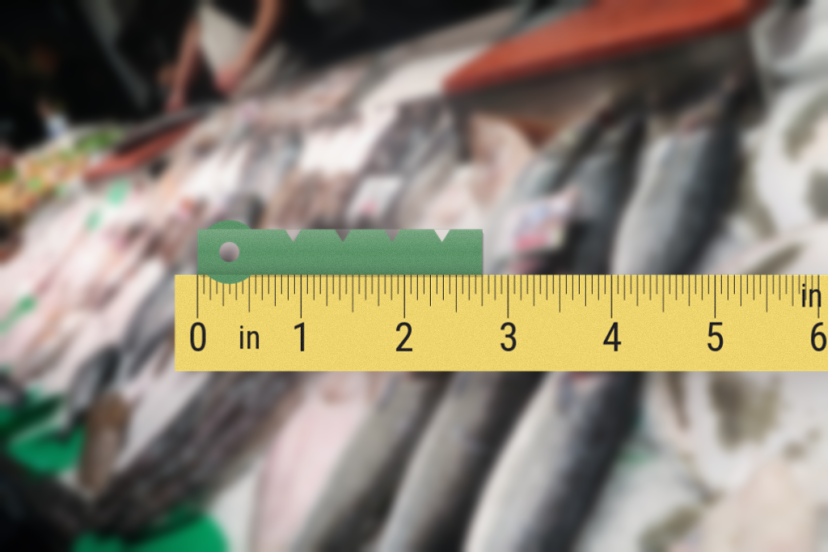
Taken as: in 2.75
